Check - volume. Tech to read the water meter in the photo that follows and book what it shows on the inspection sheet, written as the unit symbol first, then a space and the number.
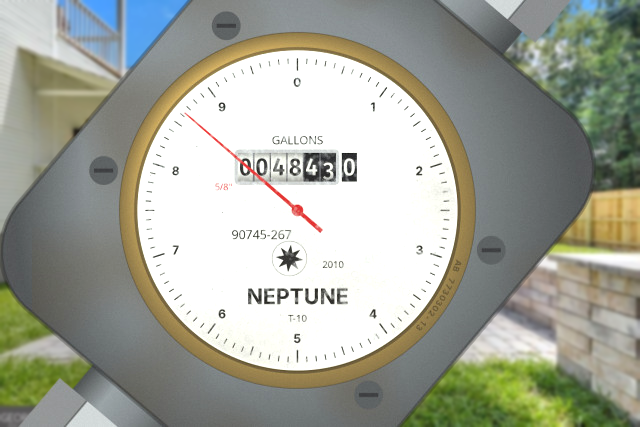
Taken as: gal 48428.6
